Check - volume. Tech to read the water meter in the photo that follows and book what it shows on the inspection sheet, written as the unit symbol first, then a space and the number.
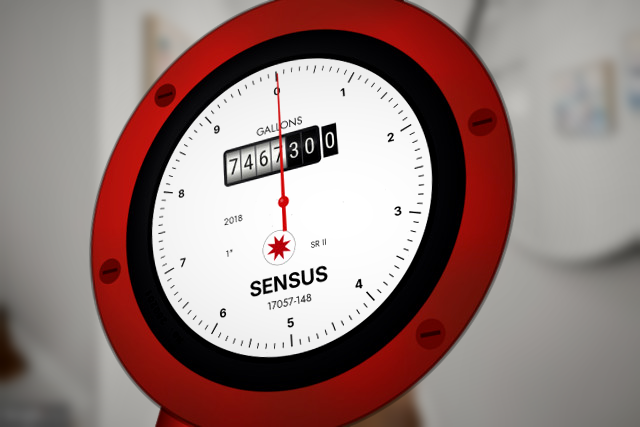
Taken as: gal 7467300.0
